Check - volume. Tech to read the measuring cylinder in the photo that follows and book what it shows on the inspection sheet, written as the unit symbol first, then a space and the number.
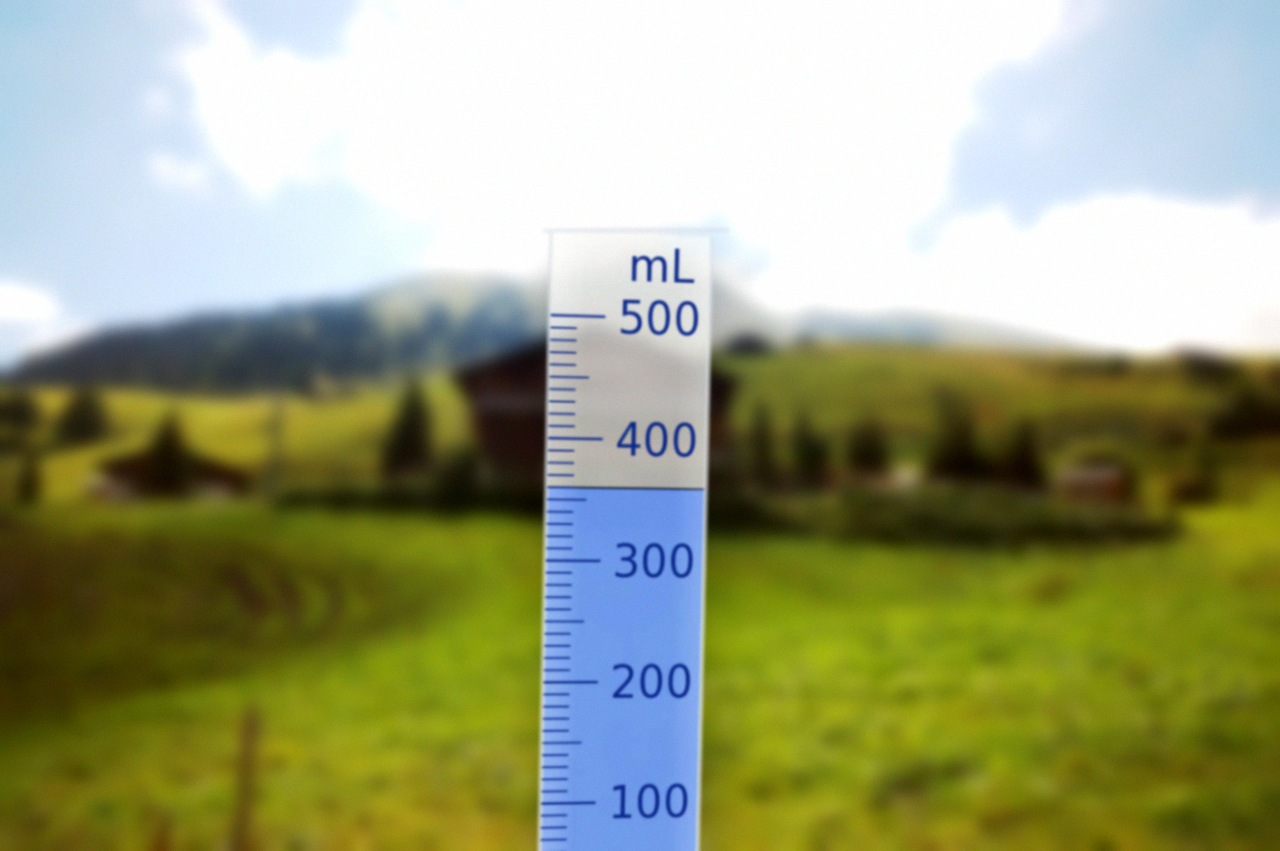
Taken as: mL 360
